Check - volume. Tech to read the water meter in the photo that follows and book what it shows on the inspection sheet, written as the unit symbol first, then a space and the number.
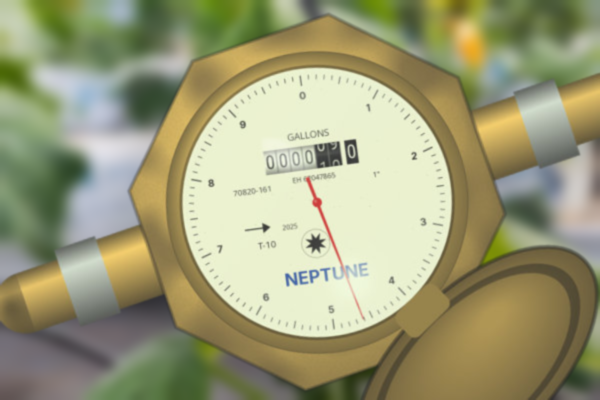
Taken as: gal 94.6
